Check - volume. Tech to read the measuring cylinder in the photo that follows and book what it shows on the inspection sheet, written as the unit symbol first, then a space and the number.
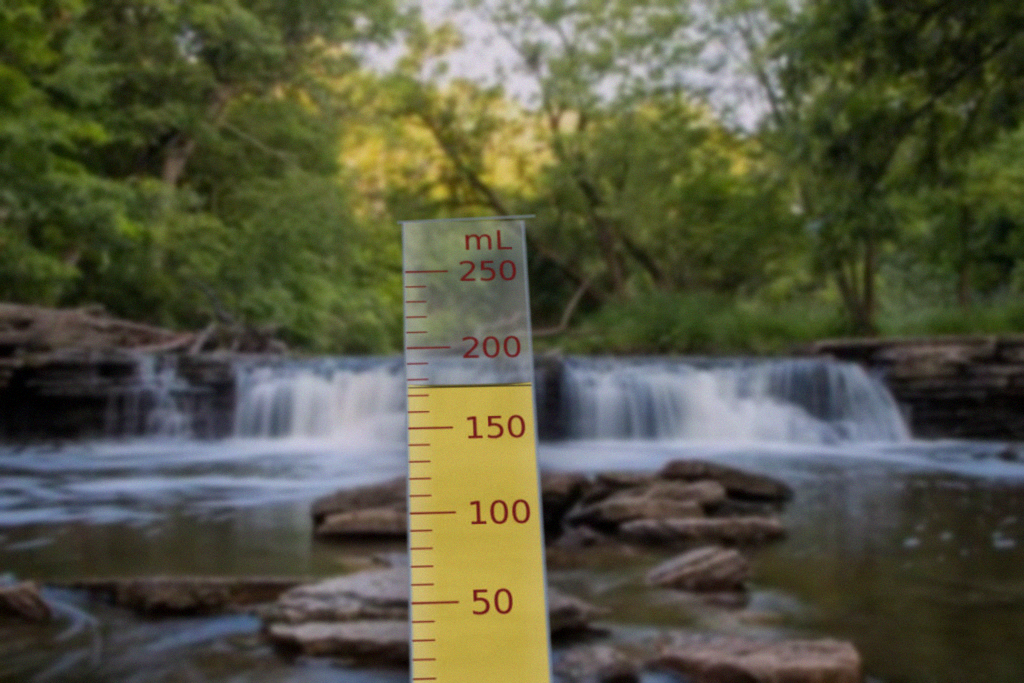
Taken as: mL 175
